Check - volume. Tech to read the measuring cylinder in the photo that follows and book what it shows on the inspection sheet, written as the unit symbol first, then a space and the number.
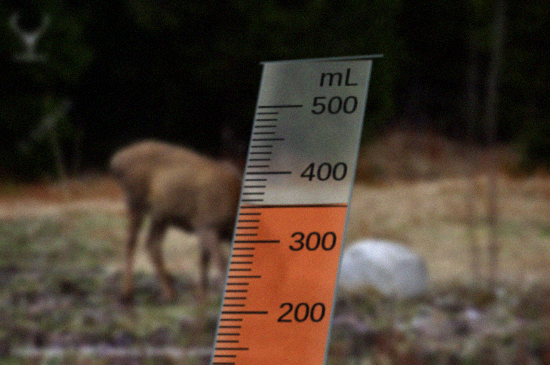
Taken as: mL 350
